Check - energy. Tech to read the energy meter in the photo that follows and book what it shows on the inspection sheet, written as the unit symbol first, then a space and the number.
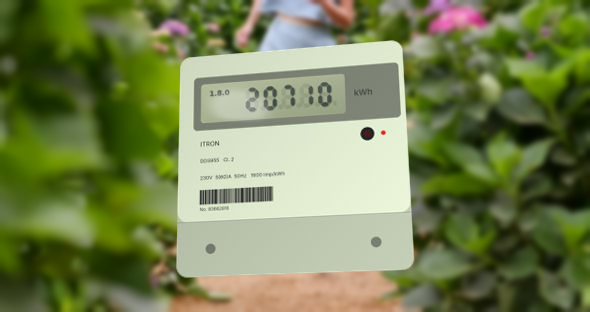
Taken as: kWh 20710
